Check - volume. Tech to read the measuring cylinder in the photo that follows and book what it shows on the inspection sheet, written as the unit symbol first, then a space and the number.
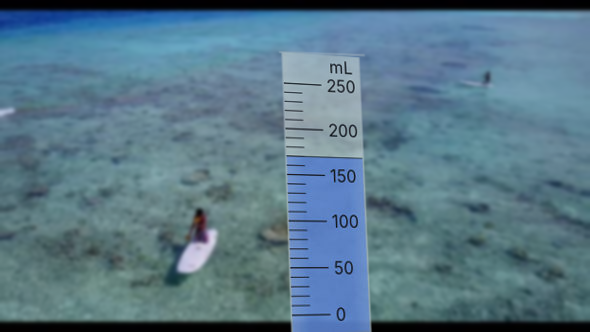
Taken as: mL 170
